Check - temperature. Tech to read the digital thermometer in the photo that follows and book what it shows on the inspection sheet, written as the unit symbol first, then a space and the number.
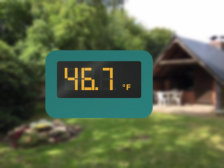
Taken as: °F 46.7
